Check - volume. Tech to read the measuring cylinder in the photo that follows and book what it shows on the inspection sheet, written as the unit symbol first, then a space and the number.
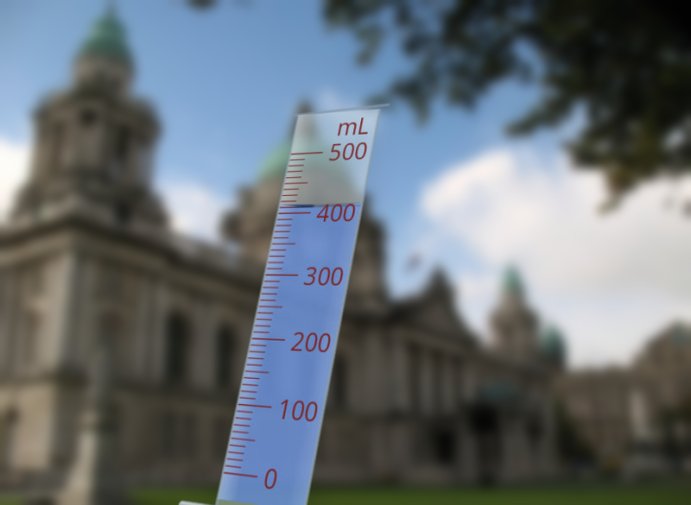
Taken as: mL 410
